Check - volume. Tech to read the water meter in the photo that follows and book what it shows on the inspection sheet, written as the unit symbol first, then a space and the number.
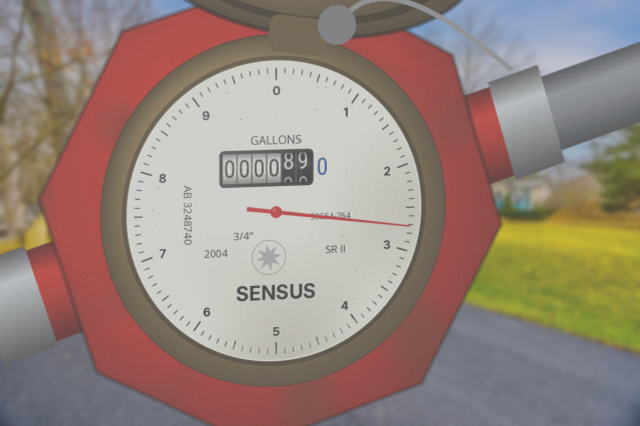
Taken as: gal 892.7
